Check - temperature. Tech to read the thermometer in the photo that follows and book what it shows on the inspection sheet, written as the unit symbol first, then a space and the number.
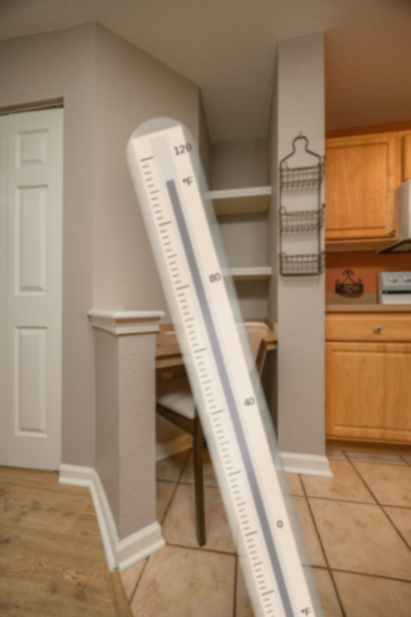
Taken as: °F 112
